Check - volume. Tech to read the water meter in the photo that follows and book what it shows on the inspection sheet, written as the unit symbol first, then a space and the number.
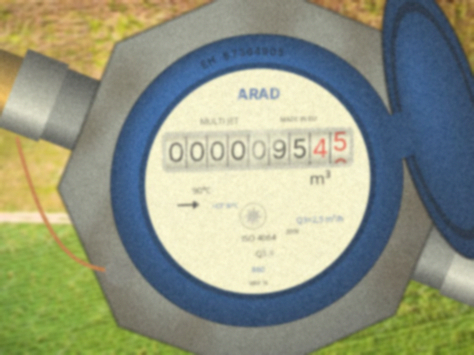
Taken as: m³ 95.45
